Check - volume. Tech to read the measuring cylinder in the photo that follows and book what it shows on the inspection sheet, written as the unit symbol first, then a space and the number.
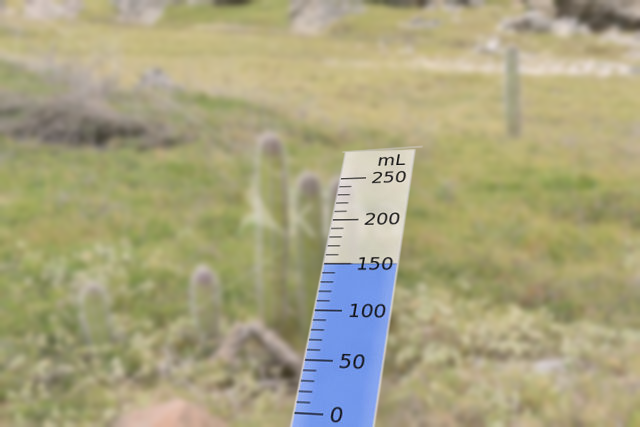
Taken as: mL 150
